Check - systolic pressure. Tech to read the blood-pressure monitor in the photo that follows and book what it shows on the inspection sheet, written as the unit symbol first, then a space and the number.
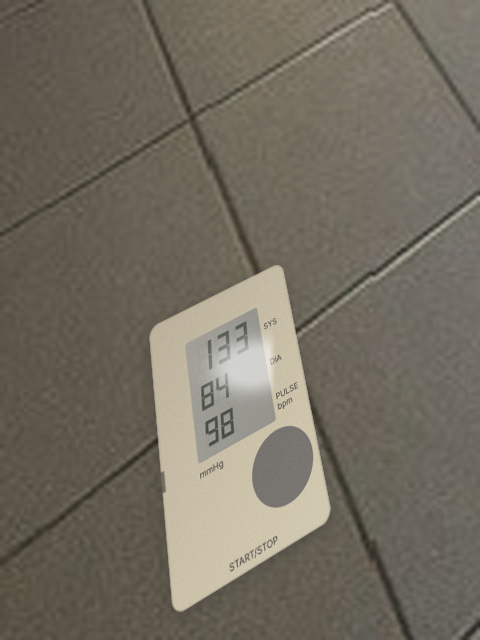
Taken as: mmHg 133
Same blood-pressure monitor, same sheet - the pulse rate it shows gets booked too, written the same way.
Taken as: bpm 98
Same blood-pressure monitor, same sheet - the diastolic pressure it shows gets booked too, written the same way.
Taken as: mmHg 84
